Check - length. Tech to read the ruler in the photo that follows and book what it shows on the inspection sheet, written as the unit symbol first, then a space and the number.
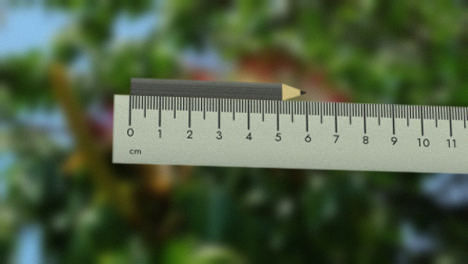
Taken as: cm 6
